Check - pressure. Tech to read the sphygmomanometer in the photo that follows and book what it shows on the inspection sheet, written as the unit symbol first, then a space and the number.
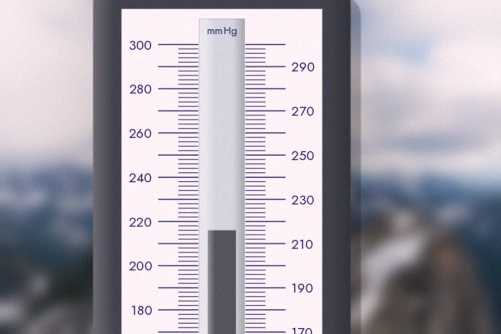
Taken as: mmHg 216
